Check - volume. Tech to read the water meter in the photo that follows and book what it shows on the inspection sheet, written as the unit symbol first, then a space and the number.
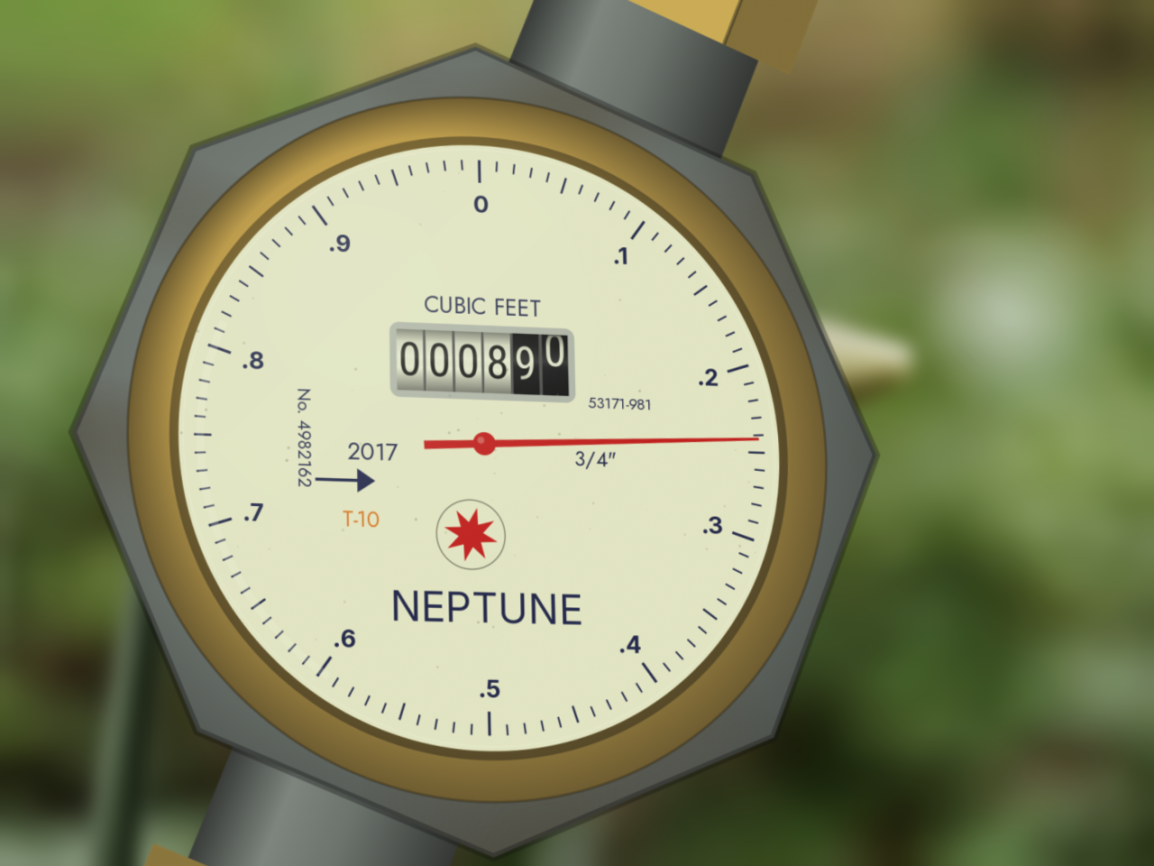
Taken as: ft³ 890.24
